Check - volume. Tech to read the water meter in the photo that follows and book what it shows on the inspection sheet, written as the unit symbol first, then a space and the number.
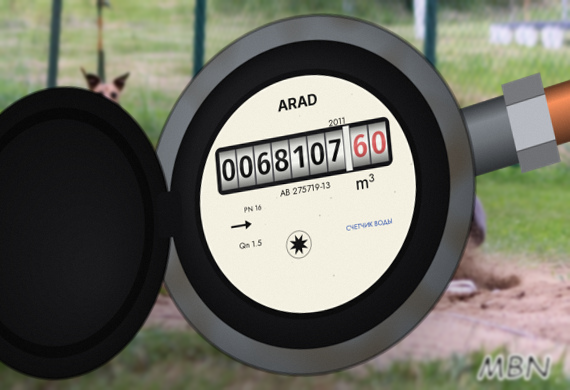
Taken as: m³ 68107.60
